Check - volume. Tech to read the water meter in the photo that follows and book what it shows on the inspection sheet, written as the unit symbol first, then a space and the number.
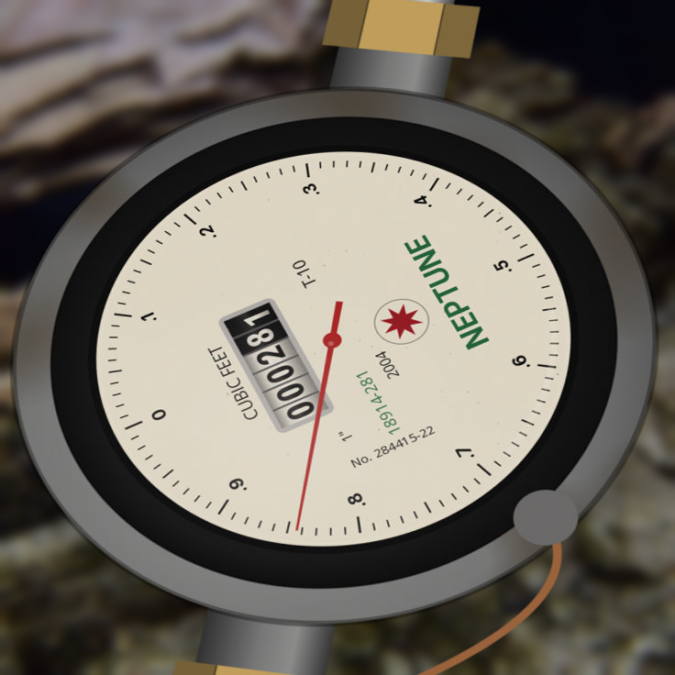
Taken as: ft³ 280.84
